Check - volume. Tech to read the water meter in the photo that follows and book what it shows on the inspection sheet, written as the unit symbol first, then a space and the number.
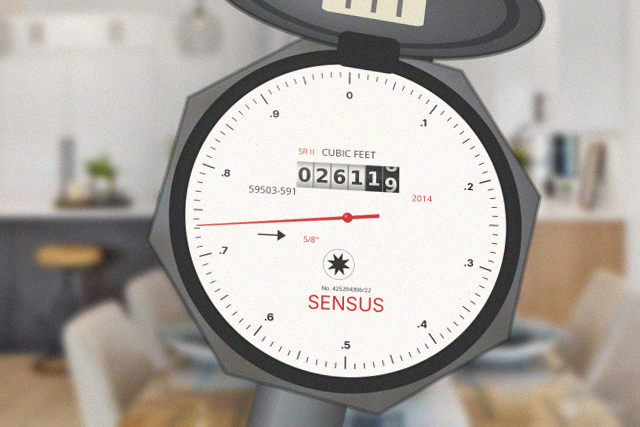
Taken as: ft³ 26118.73
